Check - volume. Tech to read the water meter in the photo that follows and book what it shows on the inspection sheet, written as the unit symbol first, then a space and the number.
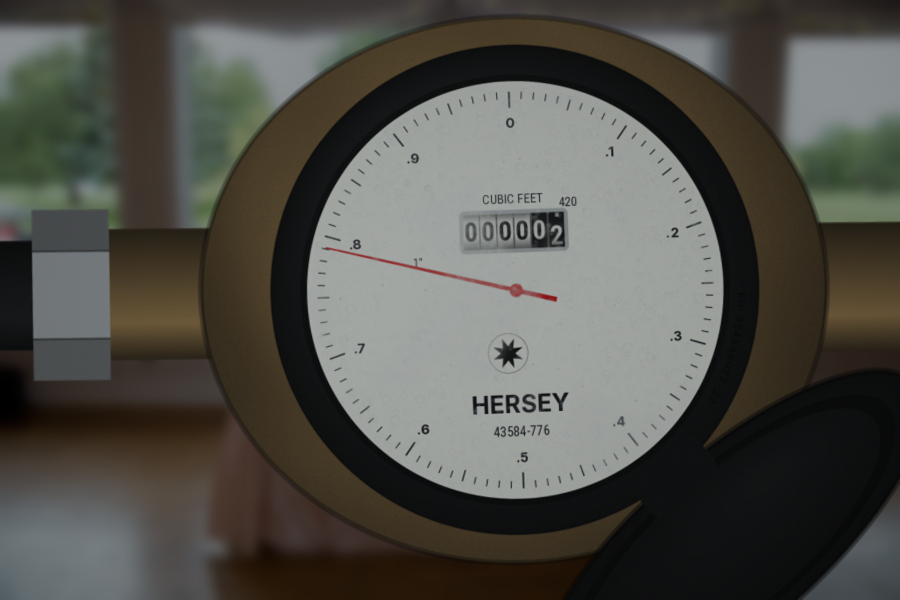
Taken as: ft³ 1.79
